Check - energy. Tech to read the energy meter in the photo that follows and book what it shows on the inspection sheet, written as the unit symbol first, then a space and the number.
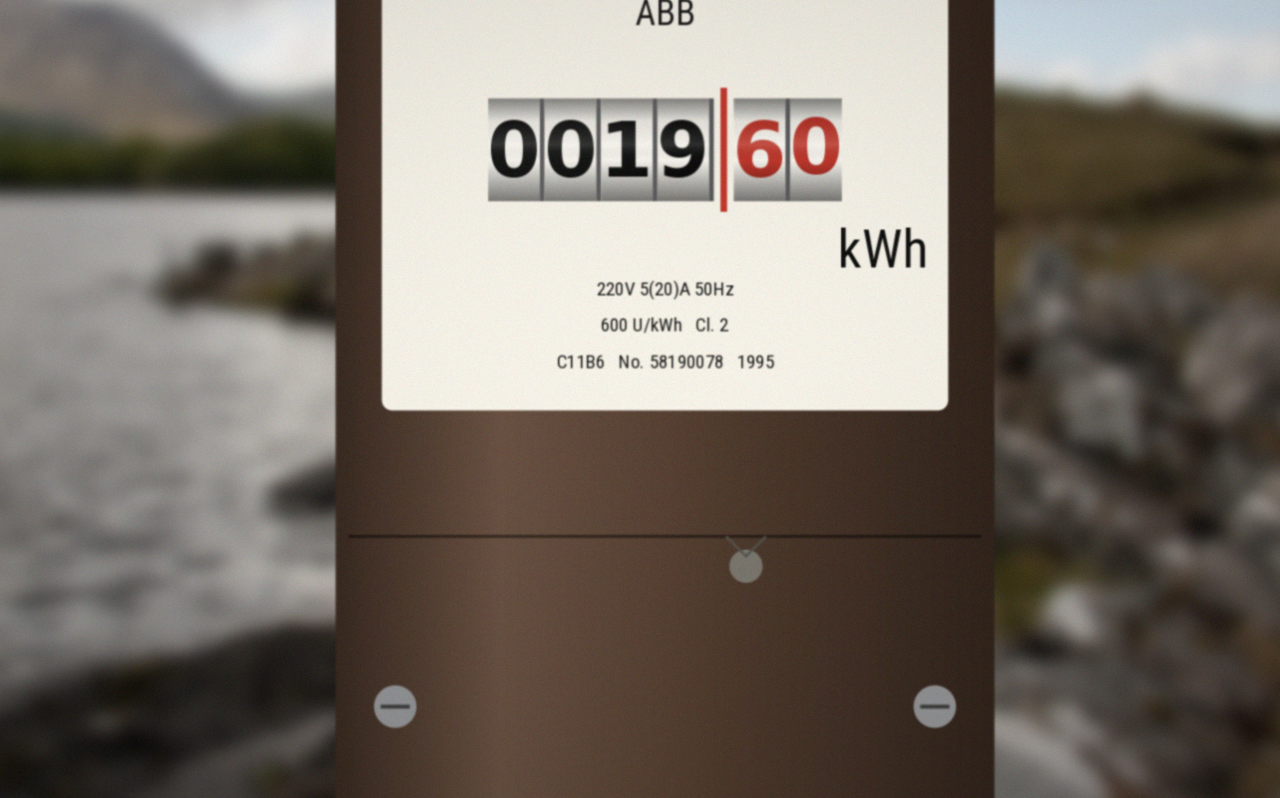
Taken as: kWh 19.60
